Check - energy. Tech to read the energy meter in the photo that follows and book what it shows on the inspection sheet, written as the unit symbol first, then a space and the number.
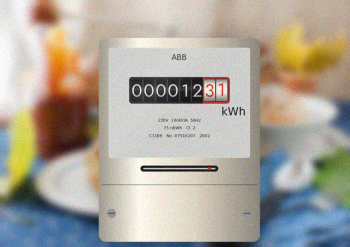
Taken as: kWh 12.31
